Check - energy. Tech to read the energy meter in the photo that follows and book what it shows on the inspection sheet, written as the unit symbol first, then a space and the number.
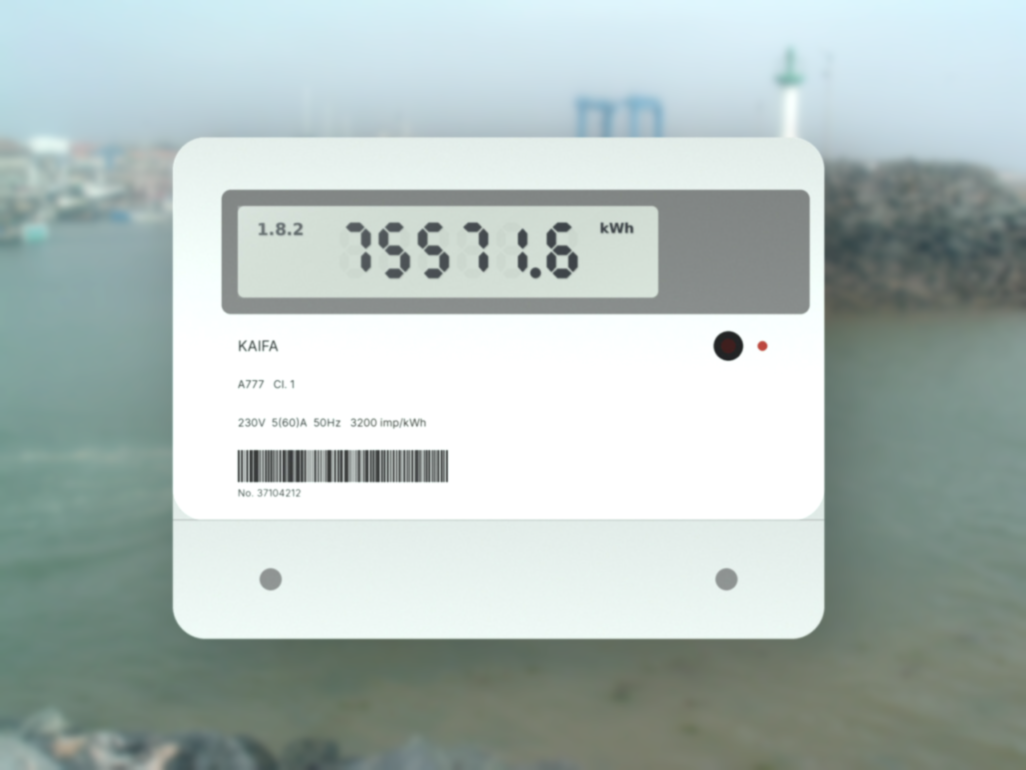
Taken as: kWh 75571.6
